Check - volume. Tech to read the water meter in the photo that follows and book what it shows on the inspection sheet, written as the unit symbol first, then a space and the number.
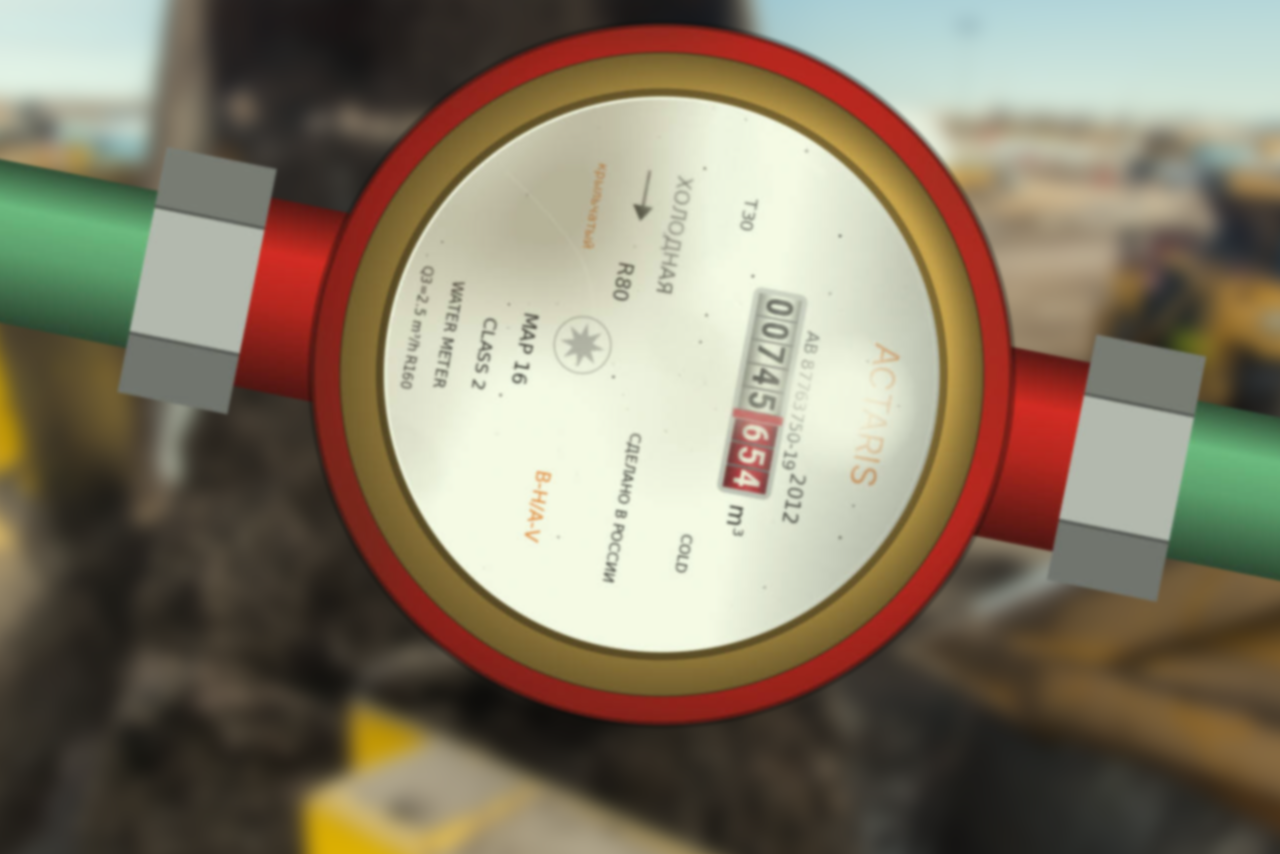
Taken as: m³ 745.654
